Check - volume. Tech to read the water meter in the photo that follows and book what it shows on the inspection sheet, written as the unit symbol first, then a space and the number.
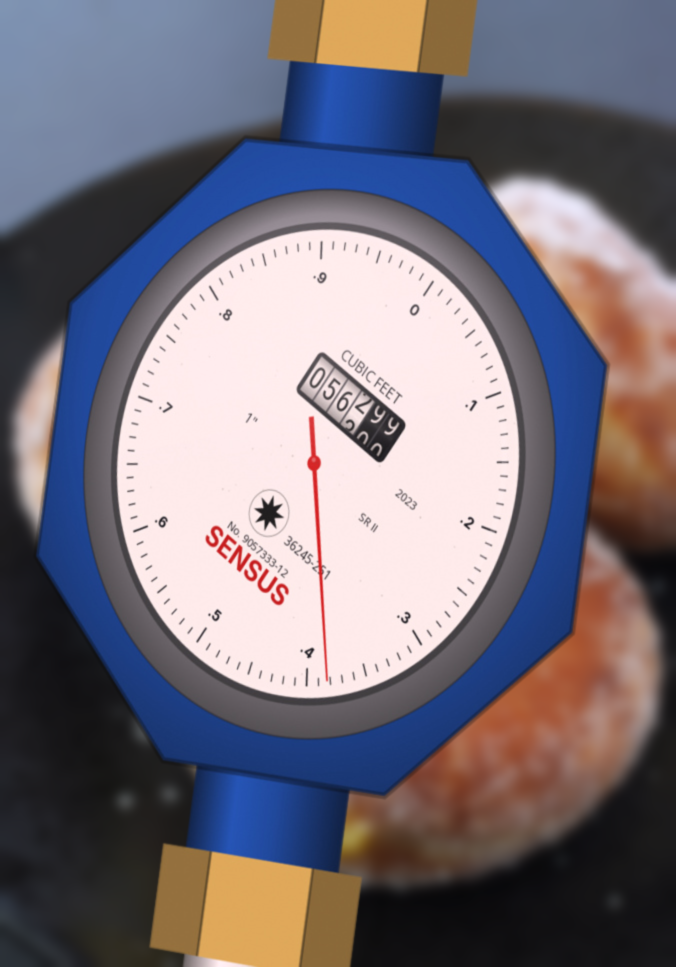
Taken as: ft³ 56299.38
